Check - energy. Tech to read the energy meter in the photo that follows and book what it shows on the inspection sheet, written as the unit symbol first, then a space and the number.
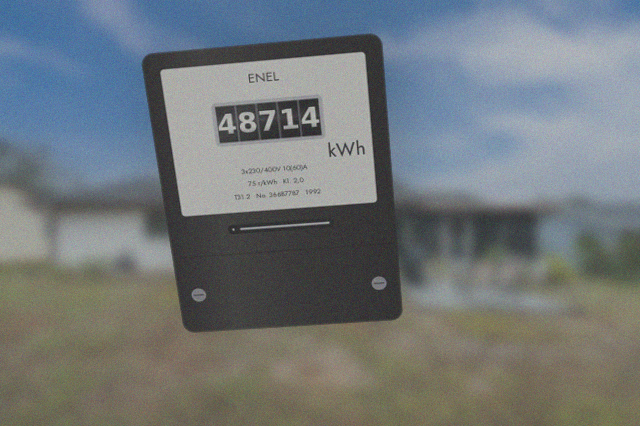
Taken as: kWh 48714
